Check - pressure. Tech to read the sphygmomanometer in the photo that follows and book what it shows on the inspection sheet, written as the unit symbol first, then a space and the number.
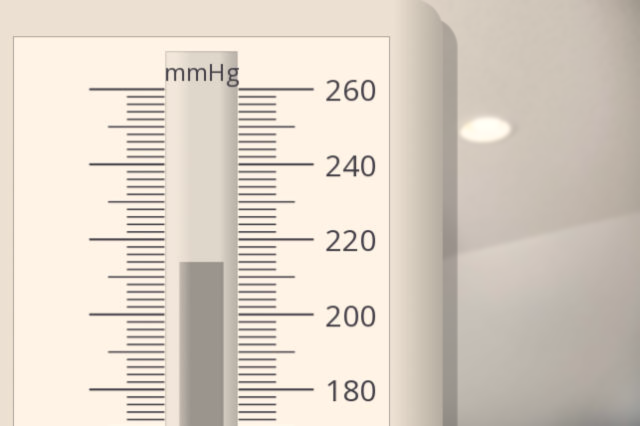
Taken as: mmHg 214
